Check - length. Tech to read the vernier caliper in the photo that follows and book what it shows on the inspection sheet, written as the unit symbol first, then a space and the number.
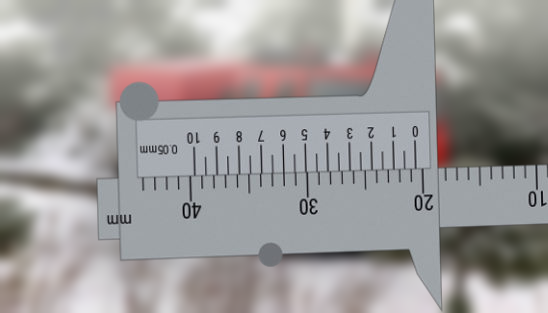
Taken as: mm 20.6
